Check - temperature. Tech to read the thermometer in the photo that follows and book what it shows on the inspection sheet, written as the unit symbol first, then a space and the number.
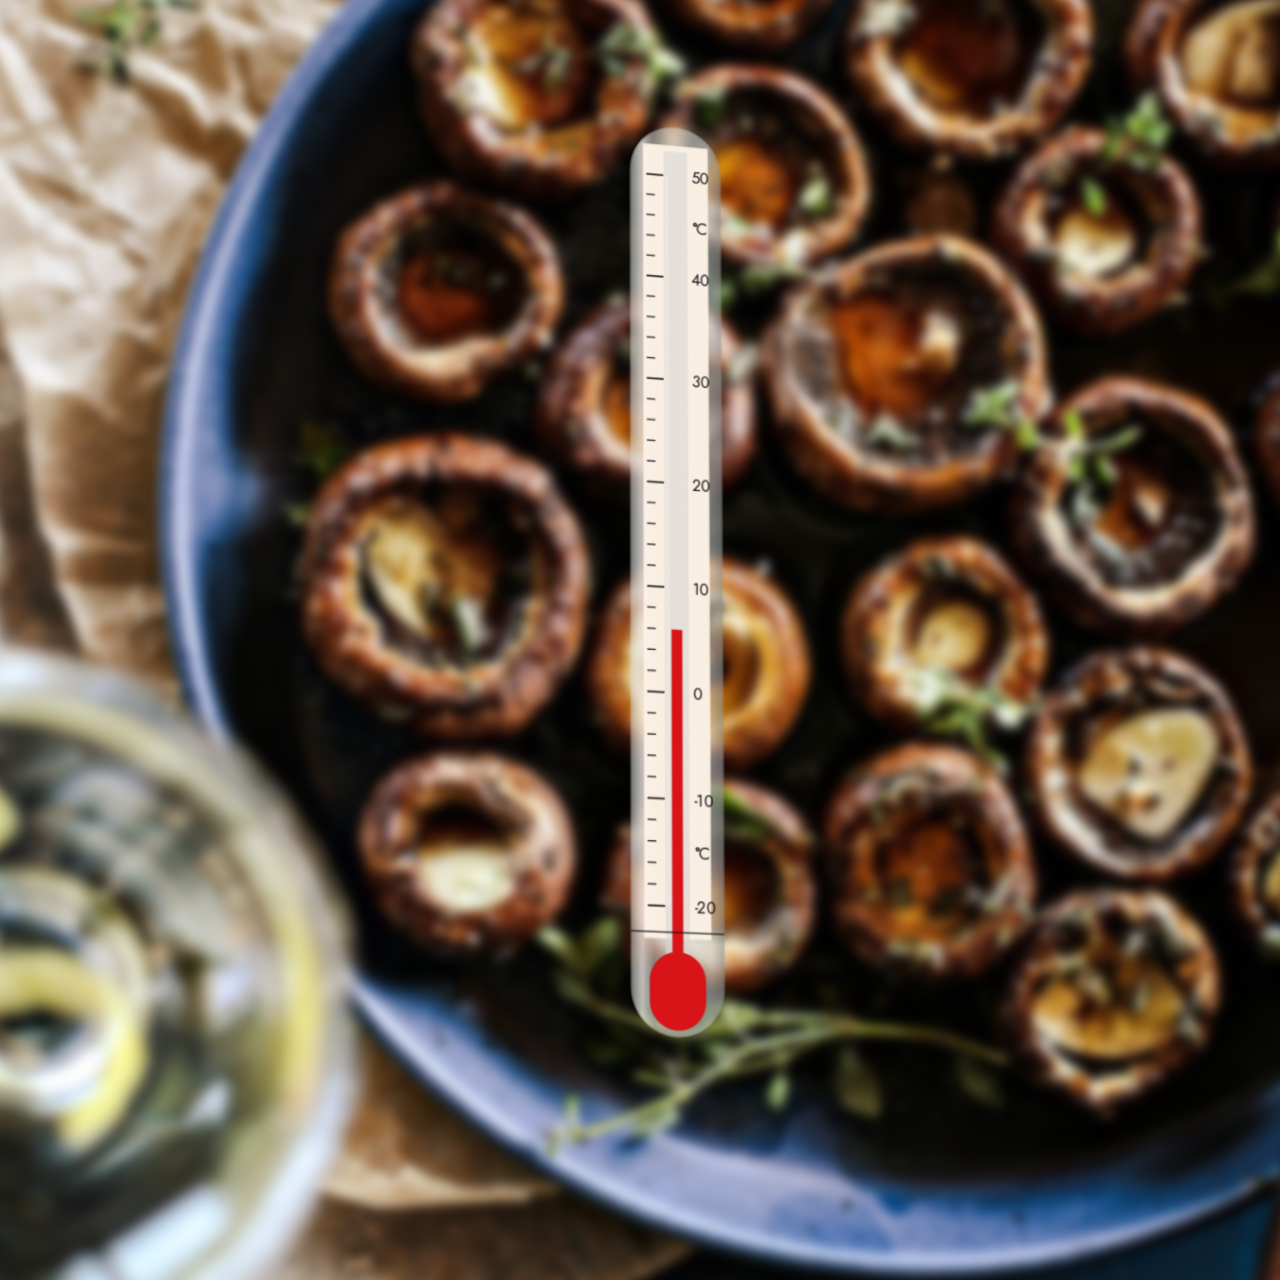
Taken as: °C 6
